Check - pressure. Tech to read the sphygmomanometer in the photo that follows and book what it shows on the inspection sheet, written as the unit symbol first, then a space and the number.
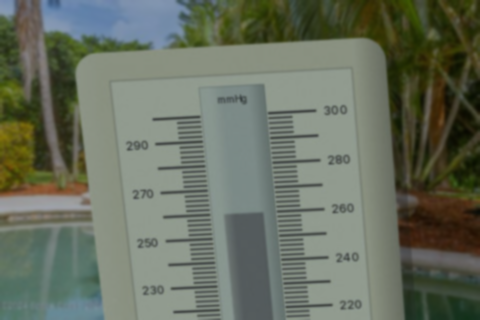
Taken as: mmHg 260
